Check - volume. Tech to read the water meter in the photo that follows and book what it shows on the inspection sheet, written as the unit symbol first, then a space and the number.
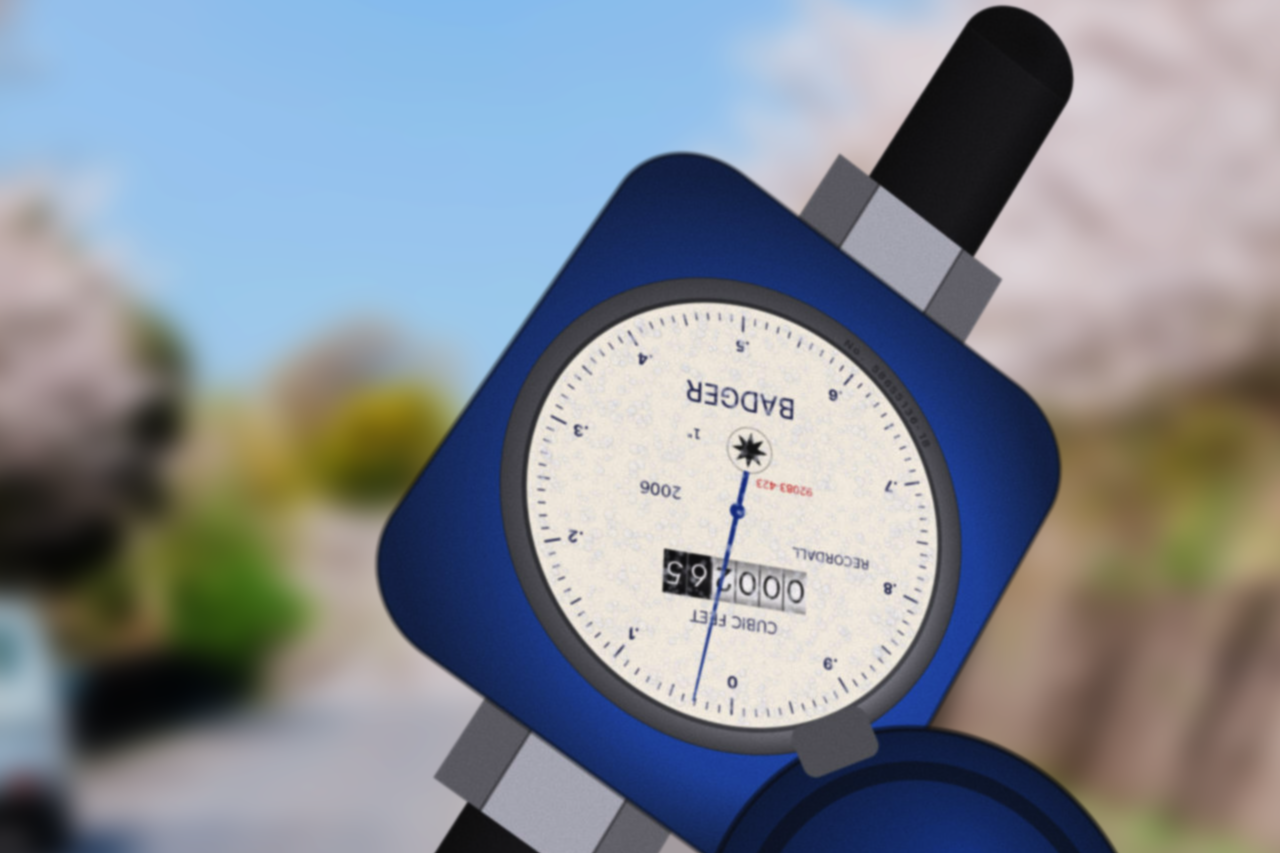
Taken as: ft³ 265.03
